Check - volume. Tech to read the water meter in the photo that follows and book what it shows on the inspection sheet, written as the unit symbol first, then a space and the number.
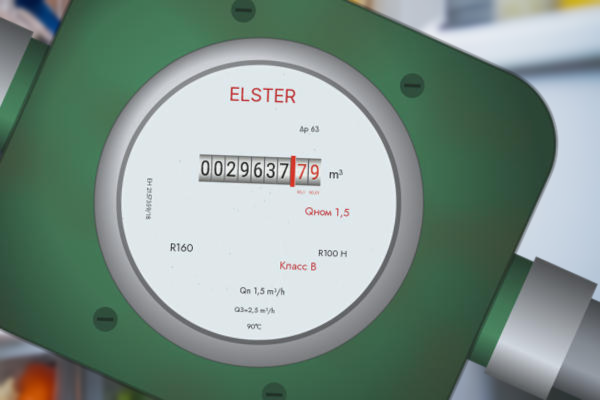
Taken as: m³ 29637.79
